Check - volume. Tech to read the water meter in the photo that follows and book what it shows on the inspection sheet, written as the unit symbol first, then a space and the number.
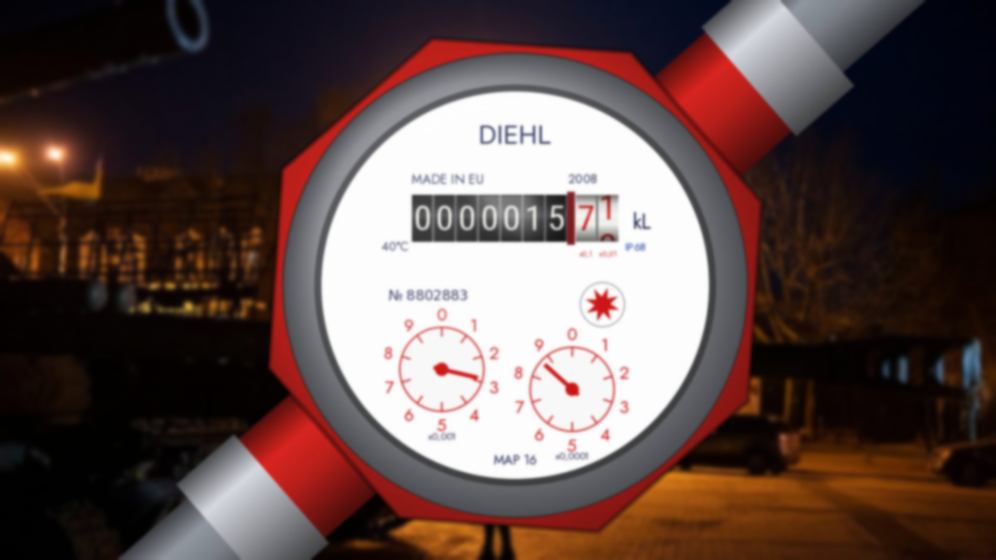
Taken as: kL 15.7128
